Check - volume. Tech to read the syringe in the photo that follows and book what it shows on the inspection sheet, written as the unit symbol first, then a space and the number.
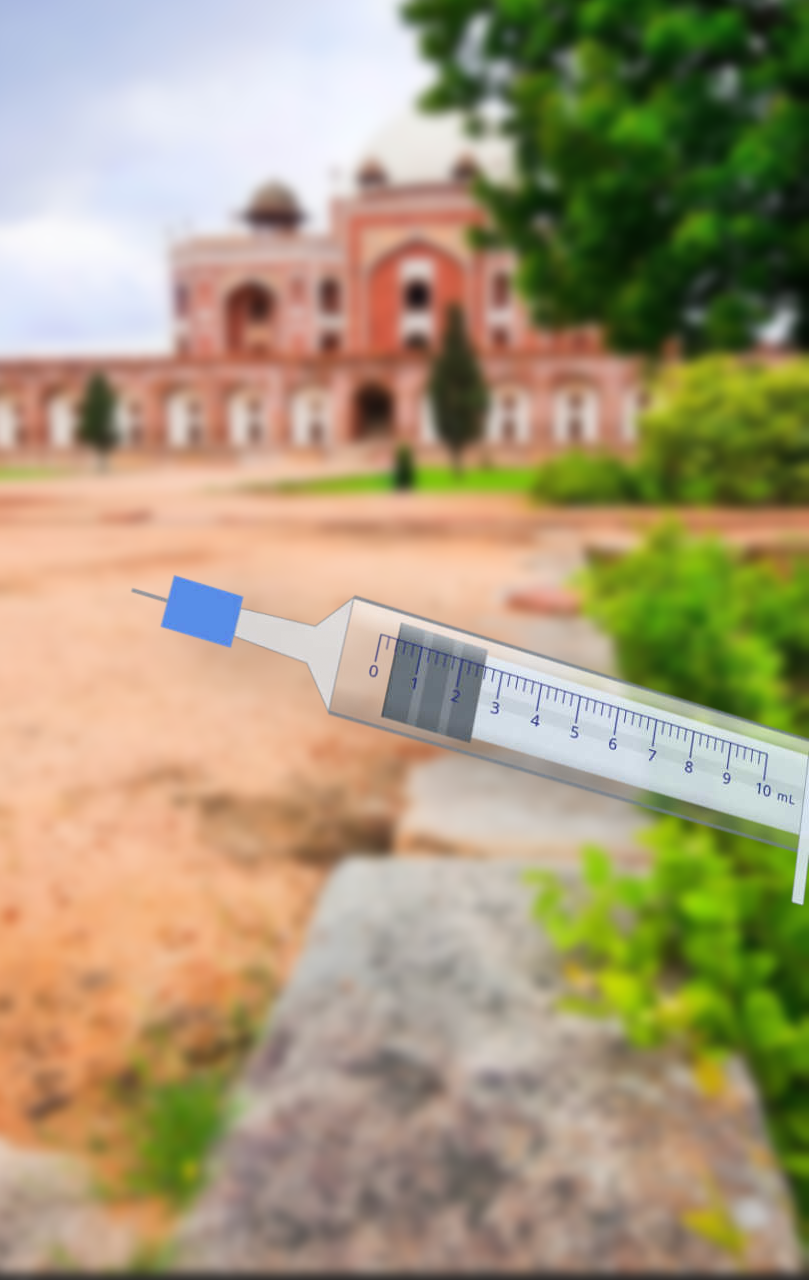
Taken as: mL 0.4
